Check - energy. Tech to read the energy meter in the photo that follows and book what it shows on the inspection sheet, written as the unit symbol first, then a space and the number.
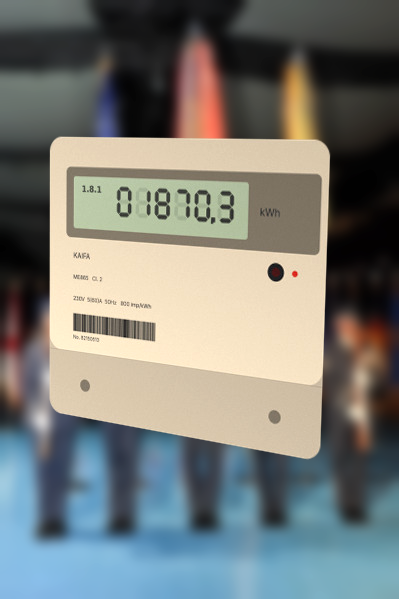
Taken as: kWh 1870.3
